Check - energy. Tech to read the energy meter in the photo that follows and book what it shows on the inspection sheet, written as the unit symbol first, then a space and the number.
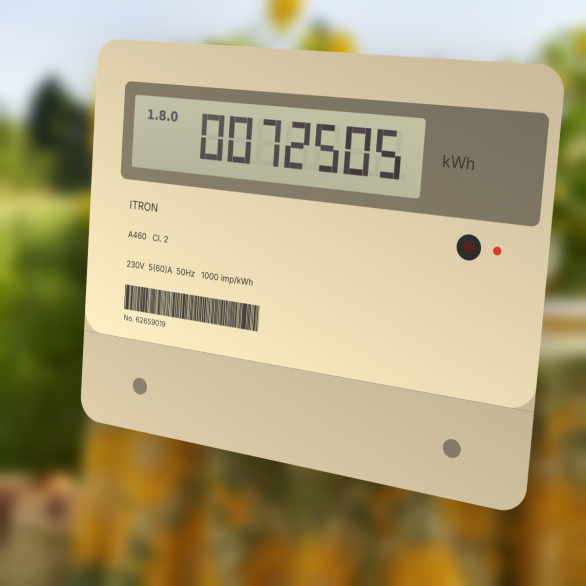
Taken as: kWh 72505
